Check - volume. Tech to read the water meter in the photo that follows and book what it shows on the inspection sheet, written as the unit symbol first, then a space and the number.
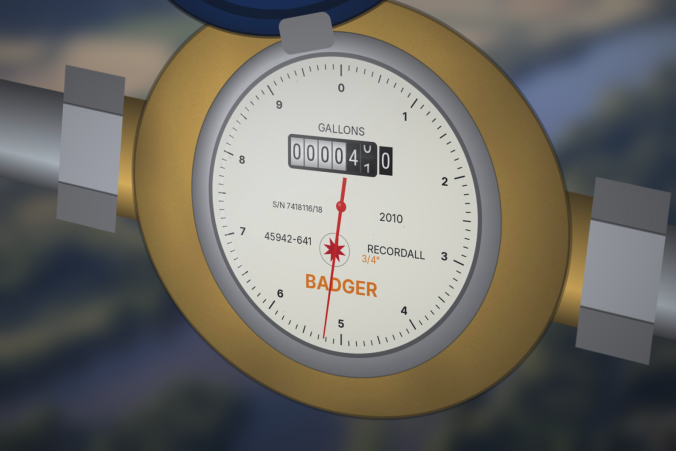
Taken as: gal 405.2
